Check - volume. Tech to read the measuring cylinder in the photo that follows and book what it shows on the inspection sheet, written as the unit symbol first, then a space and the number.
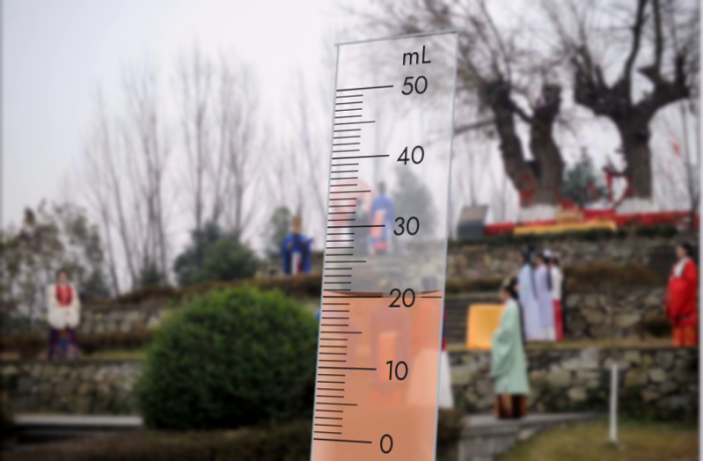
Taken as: mL 20
